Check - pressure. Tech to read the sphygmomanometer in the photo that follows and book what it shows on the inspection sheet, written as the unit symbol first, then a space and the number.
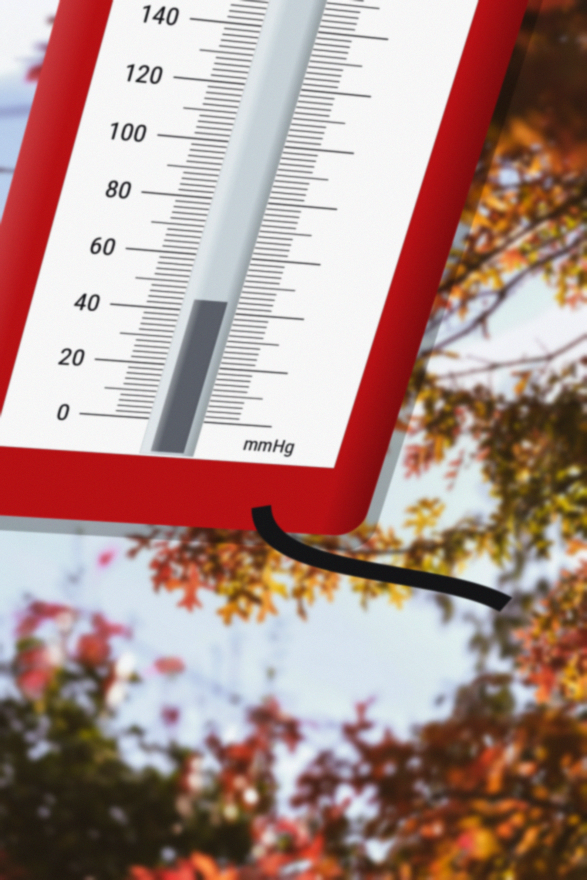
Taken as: mmHg 44
